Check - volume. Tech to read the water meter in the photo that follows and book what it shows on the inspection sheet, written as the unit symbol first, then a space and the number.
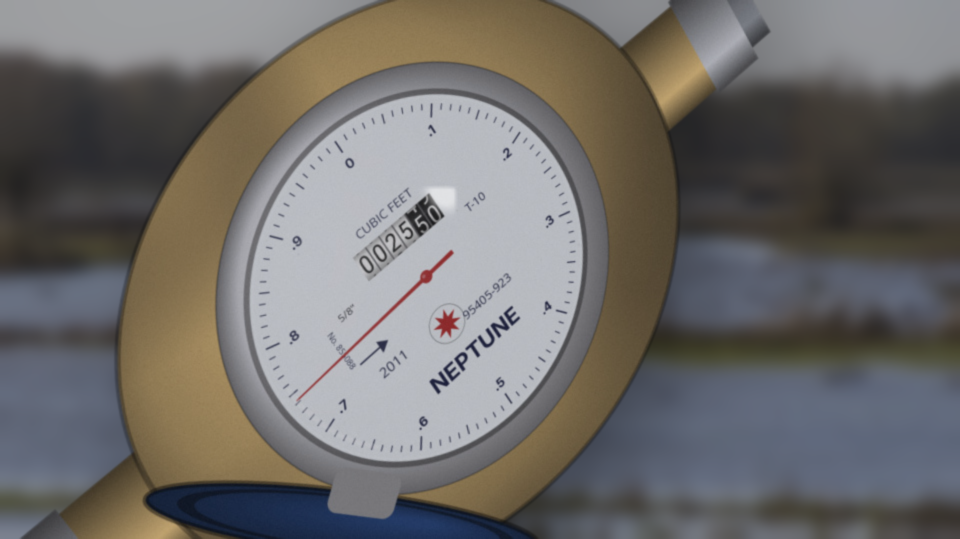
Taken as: ft³ 2549.74
